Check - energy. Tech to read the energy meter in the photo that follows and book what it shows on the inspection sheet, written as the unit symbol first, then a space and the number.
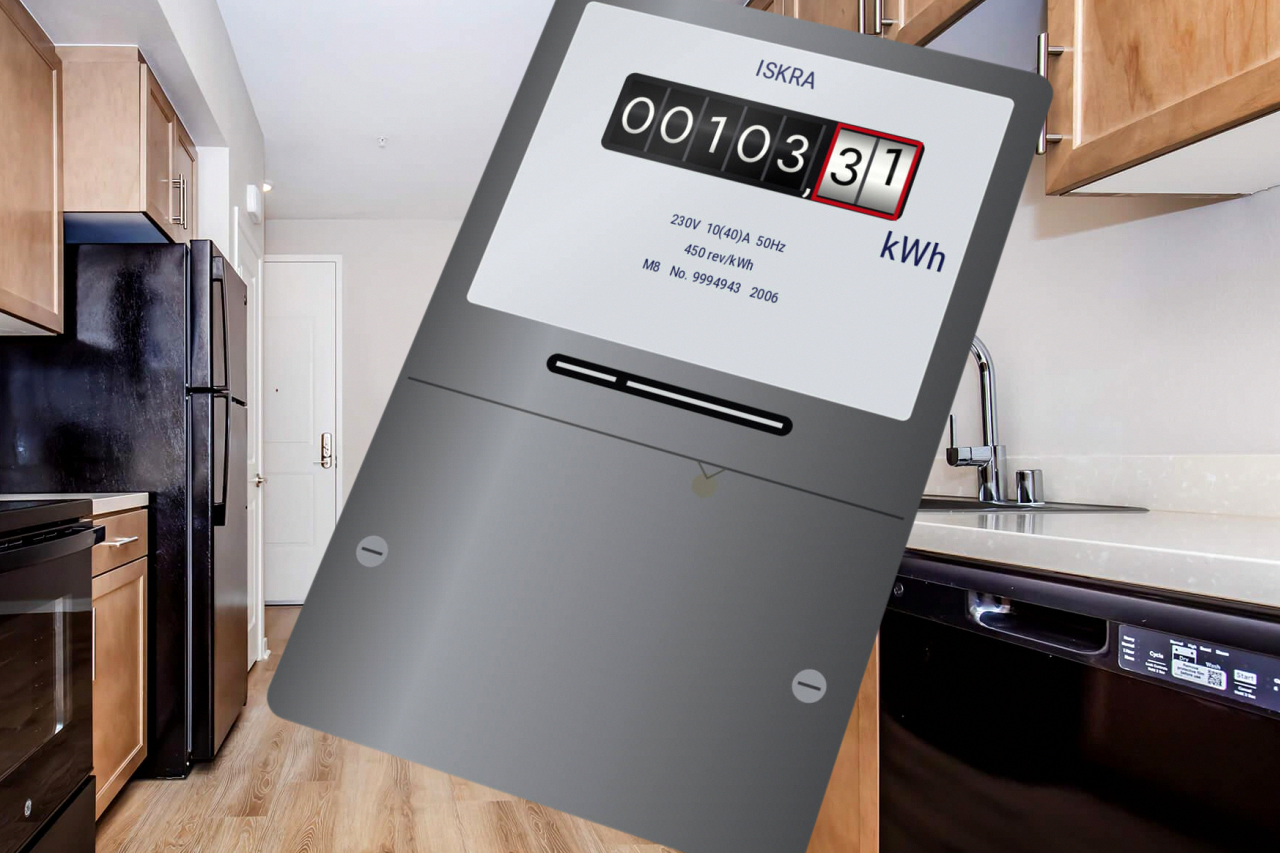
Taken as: kWh 103.31
